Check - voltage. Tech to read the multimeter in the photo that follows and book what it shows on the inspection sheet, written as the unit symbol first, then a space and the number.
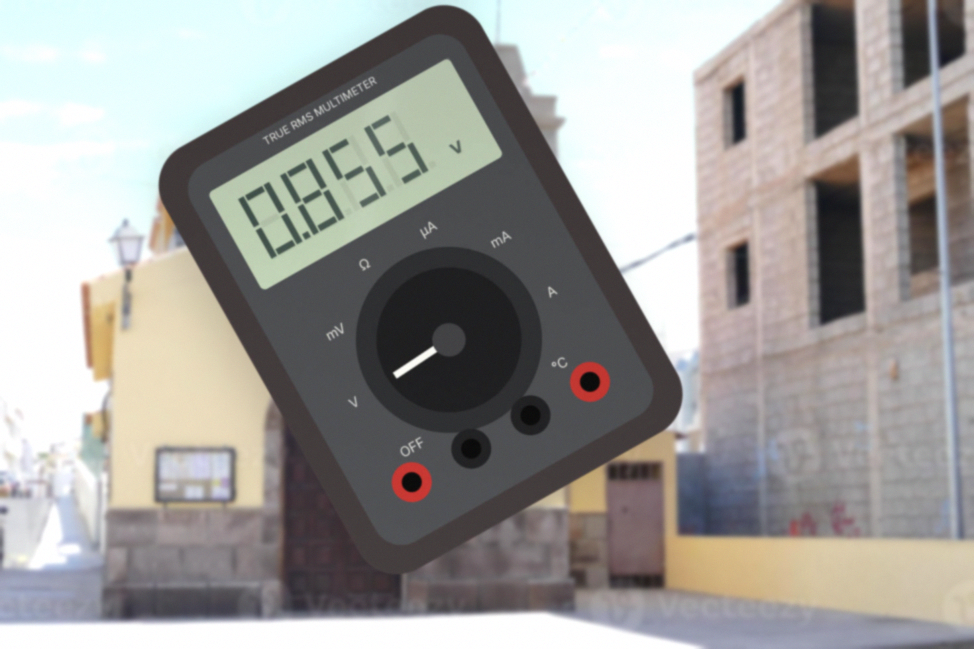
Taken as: V 0.855
